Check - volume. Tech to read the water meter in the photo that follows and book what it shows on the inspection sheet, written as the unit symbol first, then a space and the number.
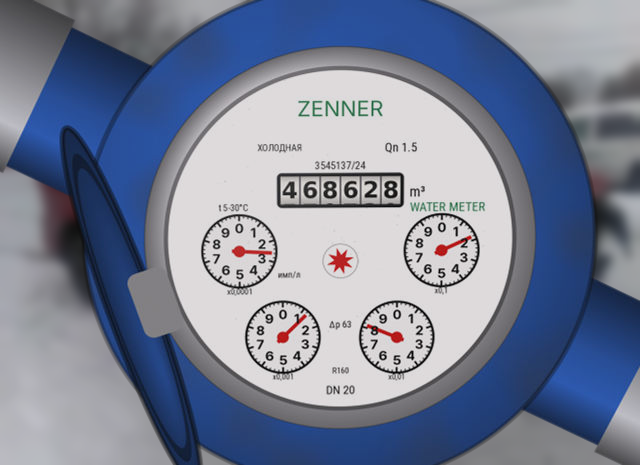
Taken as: m³ 468628.1812
